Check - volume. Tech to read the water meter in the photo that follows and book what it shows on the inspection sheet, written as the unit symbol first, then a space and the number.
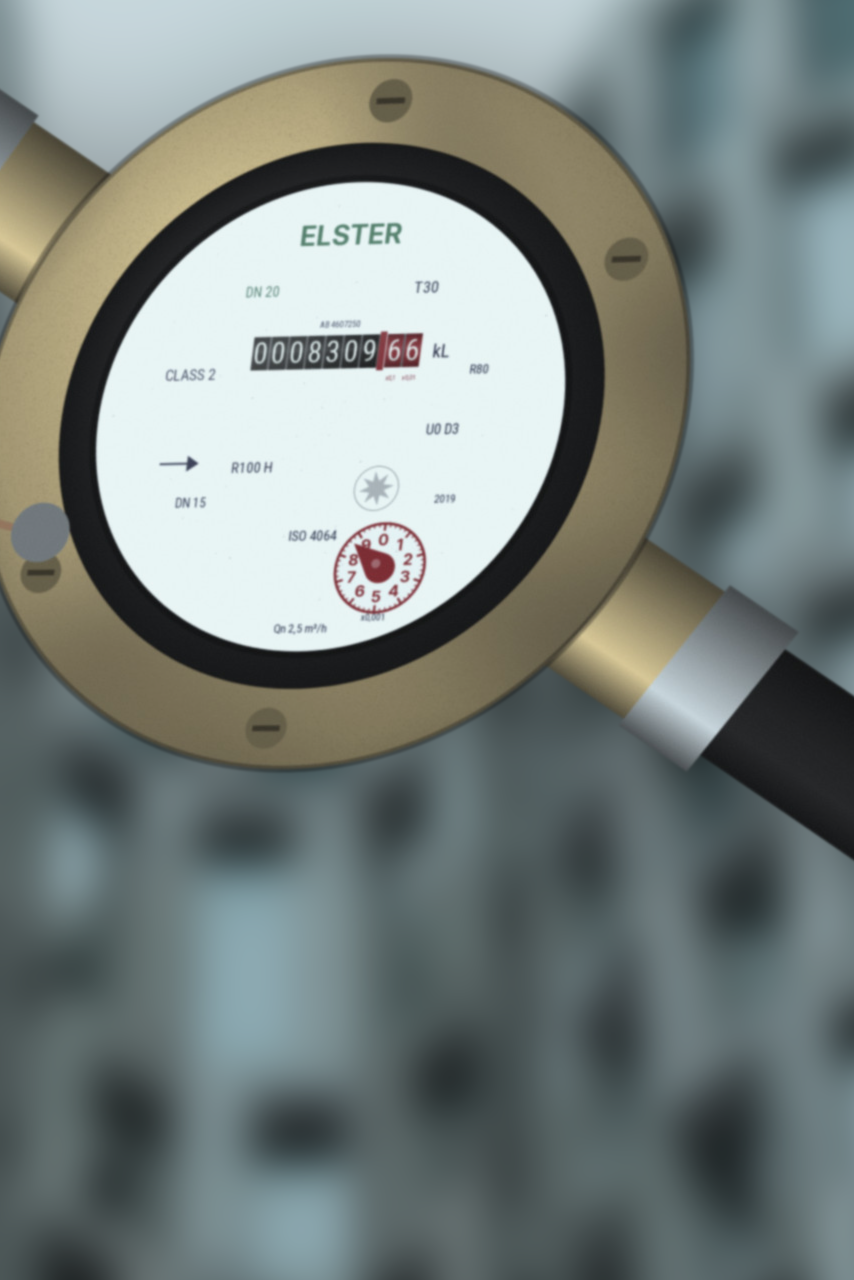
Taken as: kL 8309.668
